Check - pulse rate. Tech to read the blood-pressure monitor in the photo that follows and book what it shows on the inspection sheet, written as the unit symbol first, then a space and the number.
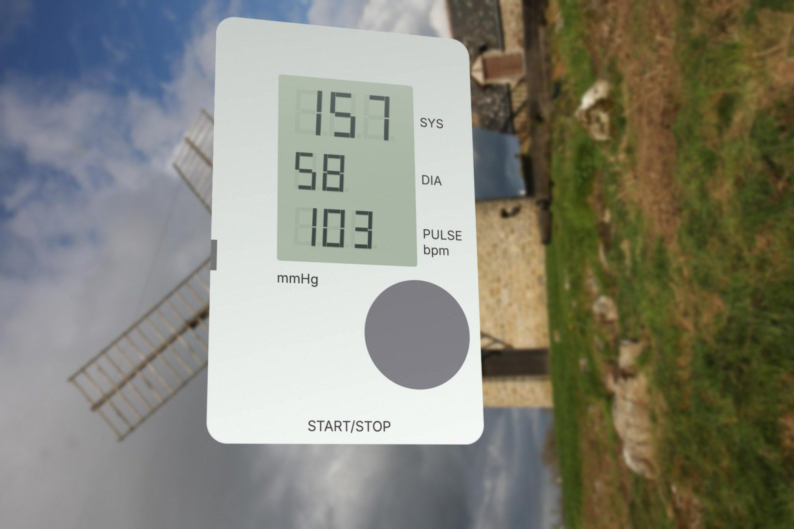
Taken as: bpm 103
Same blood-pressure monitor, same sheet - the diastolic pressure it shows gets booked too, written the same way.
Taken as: mmHg 58
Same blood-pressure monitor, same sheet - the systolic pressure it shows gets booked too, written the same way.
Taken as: mmHg 157
